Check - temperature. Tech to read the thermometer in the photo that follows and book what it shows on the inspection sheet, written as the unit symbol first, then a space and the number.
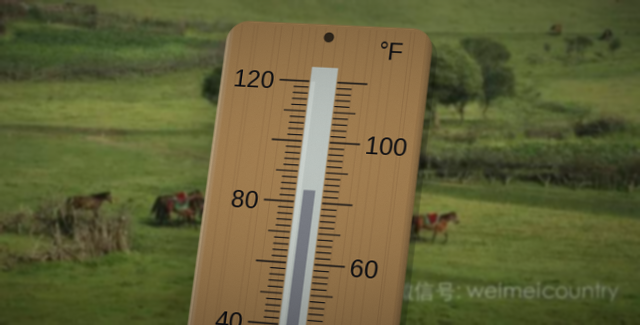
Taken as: °F 84
